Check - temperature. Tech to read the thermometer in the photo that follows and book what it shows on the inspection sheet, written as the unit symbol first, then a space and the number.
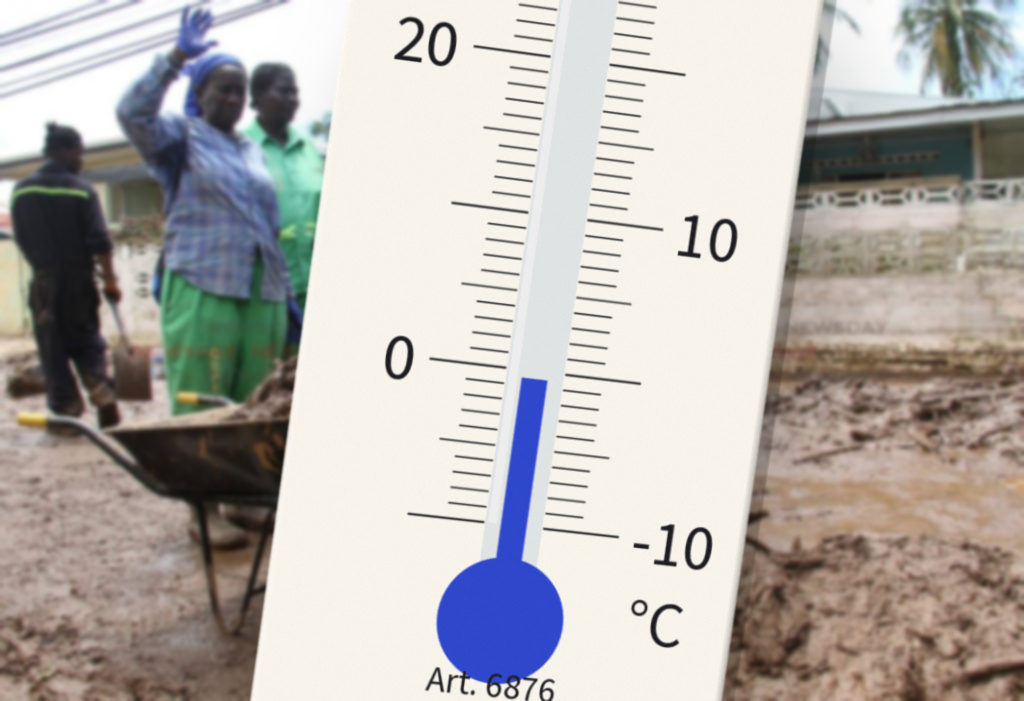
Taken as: °C -0.5
